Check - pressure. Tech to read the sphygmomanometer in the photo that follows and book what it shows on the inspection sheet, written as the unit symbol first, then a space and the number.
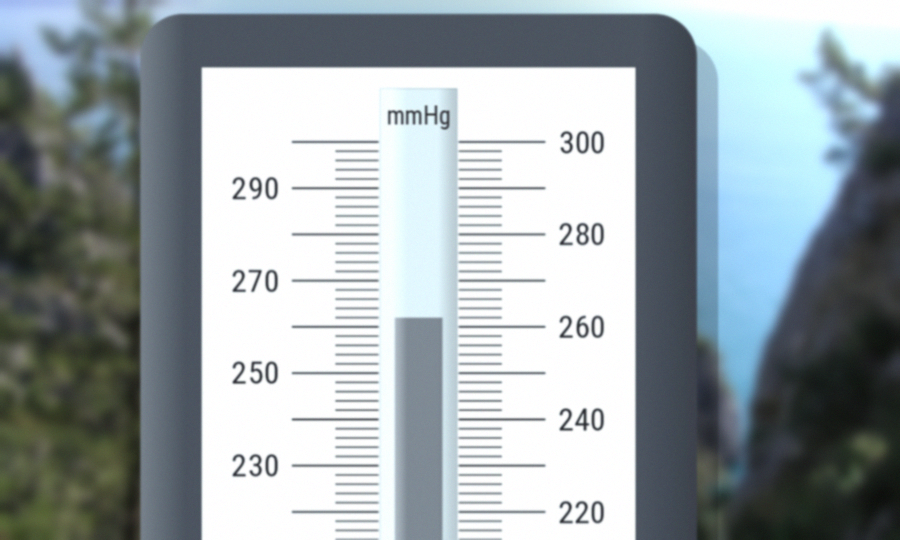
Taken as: mmHg 262
